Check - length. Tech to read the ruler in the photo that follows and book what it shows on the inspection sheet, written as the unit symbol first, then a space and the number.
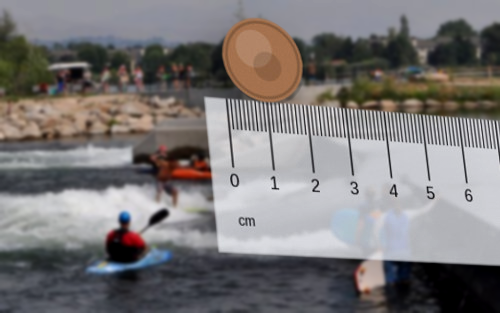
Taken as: cm 2
